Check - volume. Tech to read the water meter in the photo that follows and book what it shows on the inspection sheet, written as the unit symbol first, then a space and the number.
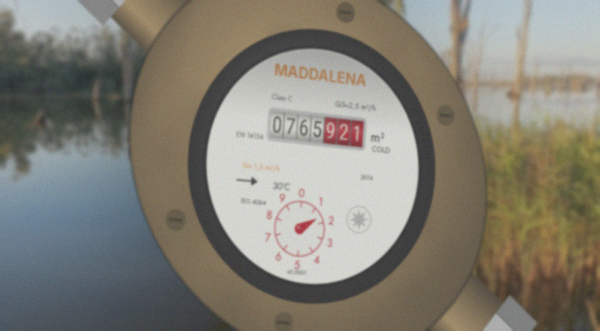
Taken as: m³ 765.9211
